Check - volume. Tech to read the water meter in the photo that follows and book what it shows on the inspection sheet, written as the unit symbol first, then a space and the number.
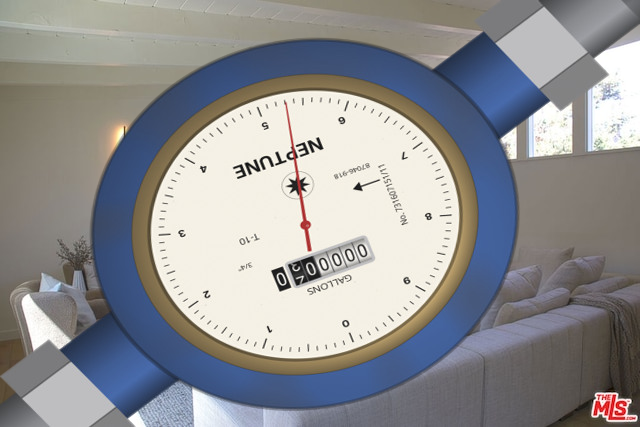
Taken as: gal 25.3
